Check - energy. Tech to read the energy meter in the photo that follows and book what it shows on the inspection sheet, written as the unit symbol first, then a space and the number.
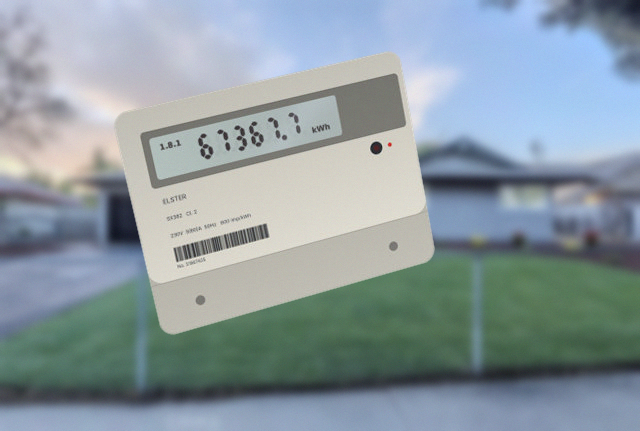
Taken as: kWh 67367.7
